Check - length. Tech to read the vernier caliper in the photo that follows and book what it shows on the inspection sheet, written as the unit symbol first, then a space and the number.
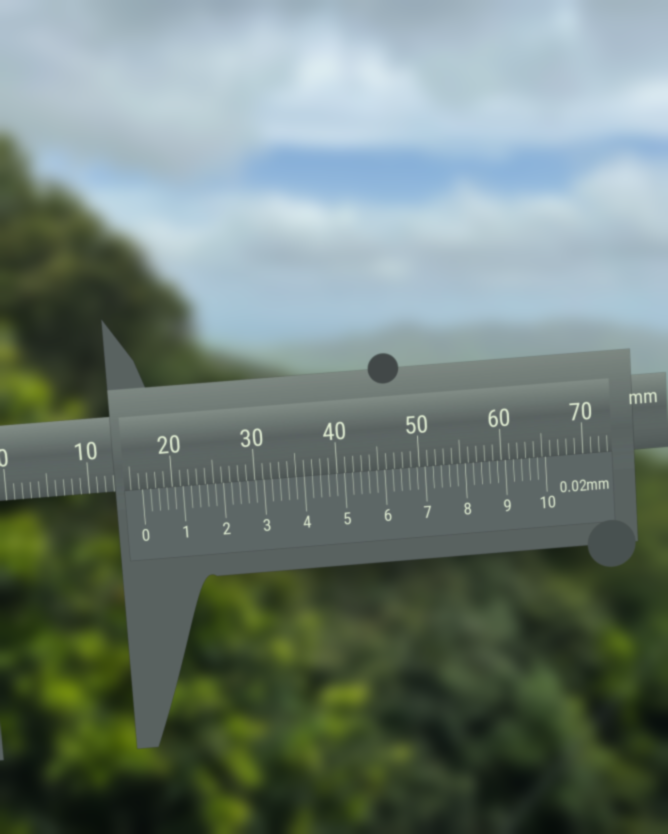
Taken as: mm 16.4
